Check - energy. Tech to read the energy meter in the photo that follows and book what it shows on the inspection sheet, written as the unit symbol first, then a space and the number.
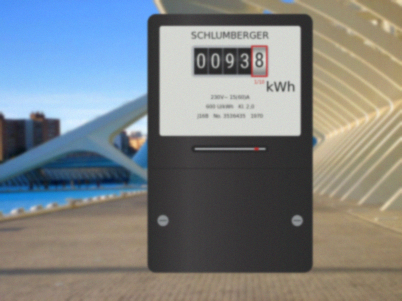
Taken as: kWh 93.8
